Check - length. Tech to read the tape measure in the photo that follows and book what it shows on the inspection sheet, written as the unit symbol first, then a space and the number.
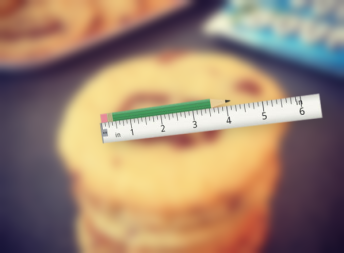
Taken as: in 4.125
